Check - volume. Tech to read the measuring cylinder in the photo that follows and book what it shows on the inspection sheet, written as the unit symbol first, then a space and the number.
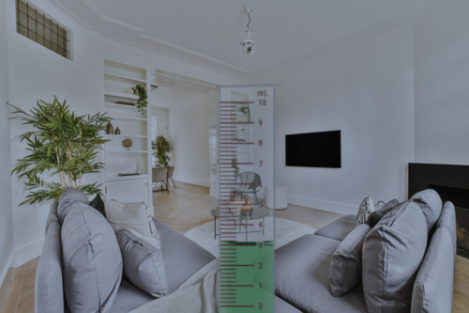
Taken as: mL 3
